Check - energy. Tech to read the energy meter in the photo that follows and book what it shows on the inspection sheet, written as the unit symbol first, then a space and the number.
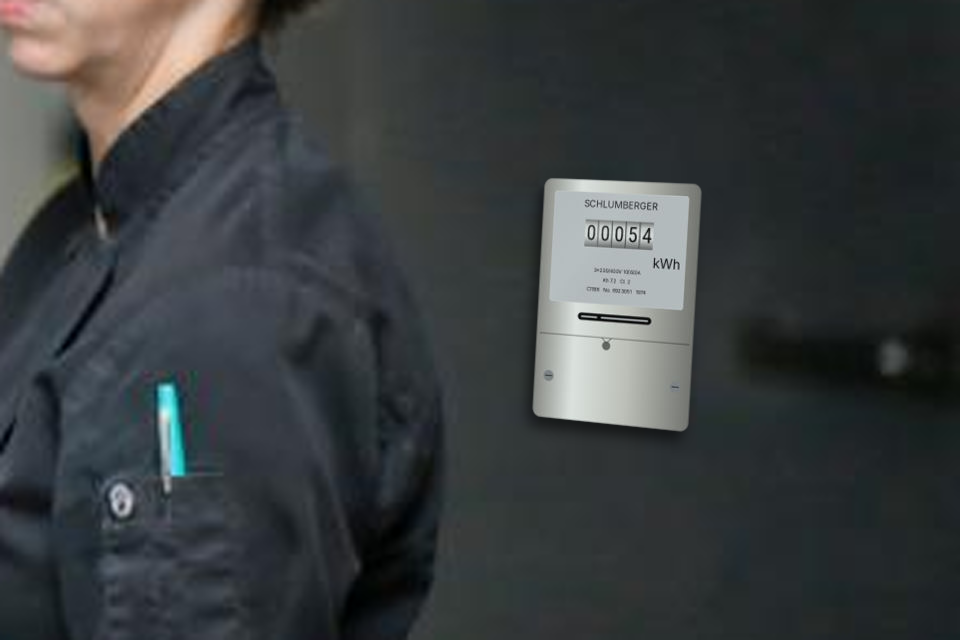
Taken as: kWh 54
